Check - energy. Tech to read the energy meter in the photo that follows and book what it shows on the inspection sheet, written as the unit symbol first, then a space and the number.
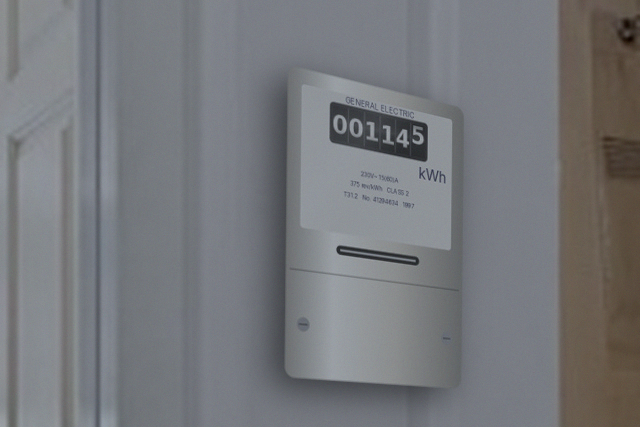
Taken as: kWh 1145
